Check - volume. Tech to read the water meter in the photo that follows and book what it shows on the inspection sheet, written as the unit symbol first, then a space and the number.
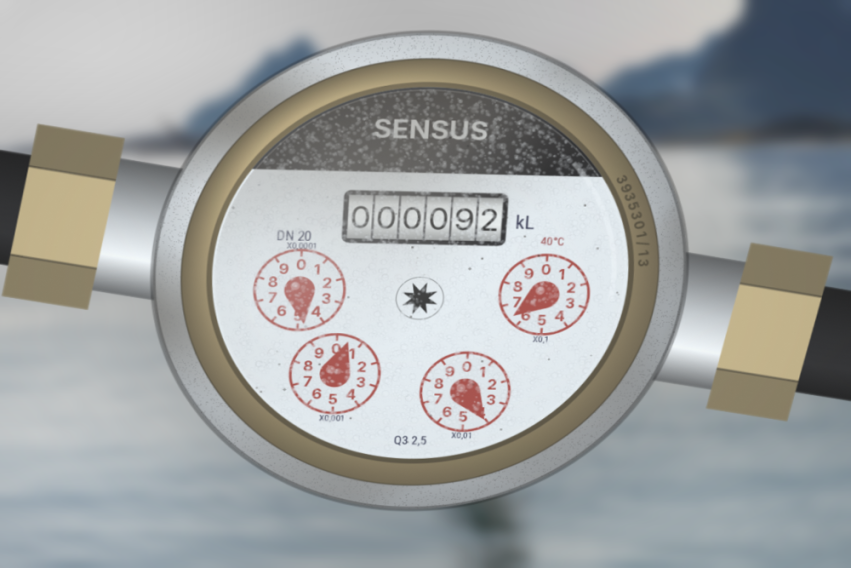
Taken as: kL 92.6404
